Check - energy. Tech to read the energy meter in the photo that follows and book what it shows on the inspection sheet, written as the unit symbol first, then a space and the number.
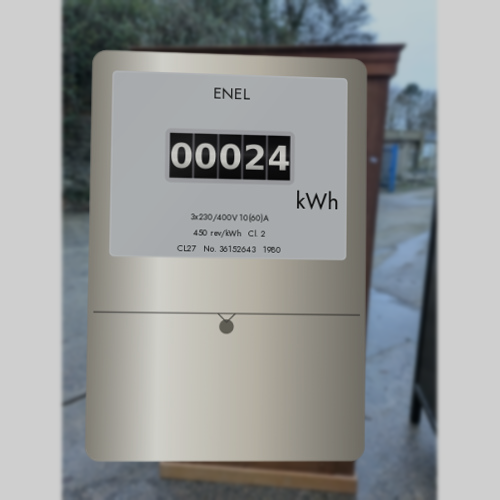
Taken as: kWh 24
